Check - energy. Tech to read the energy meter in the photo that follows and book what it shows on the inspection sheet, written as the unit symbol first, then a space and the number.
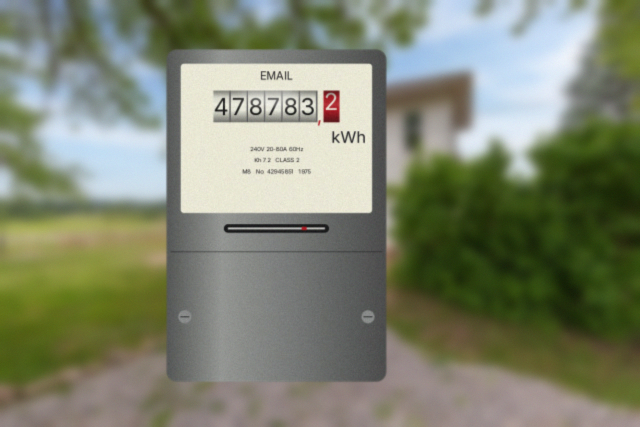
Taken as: kWh 478783.2
